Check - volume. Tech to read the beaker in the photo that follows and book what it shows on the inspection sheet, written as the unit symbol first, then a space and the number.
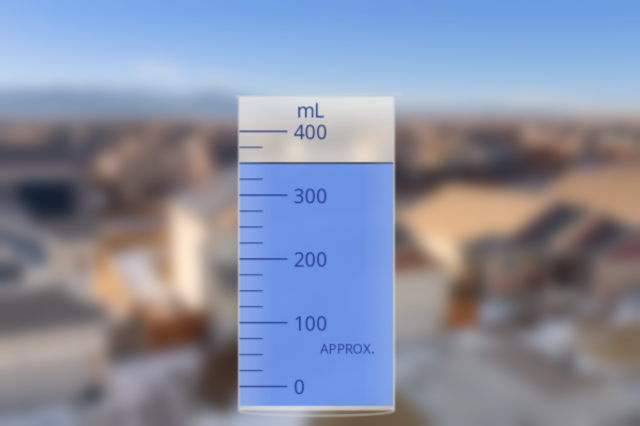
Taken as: mL 350
